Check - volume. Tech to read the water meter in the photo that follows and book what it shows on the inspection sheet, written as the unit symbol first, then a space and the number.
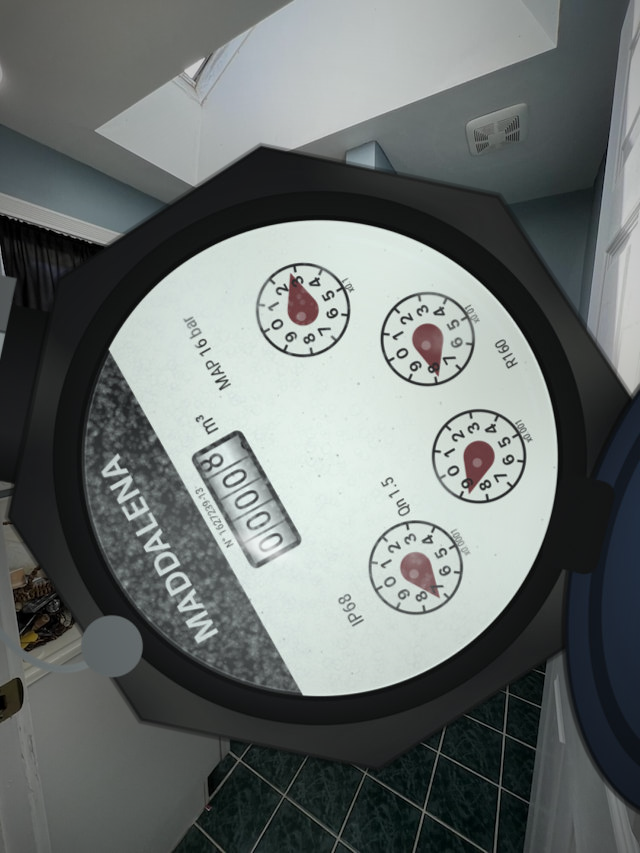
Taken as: m³ 8.2787
